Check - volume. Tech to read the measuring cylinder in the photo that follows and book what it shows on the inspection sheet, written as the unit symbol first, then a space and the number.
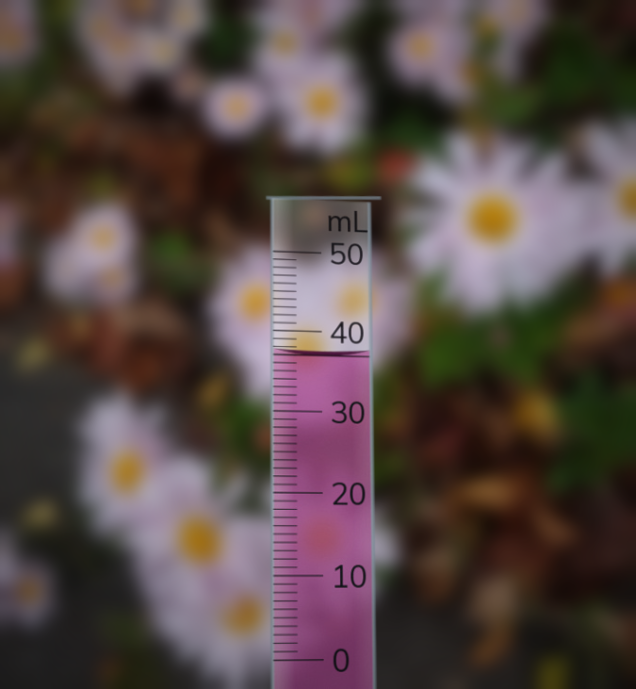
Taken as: mL 37
